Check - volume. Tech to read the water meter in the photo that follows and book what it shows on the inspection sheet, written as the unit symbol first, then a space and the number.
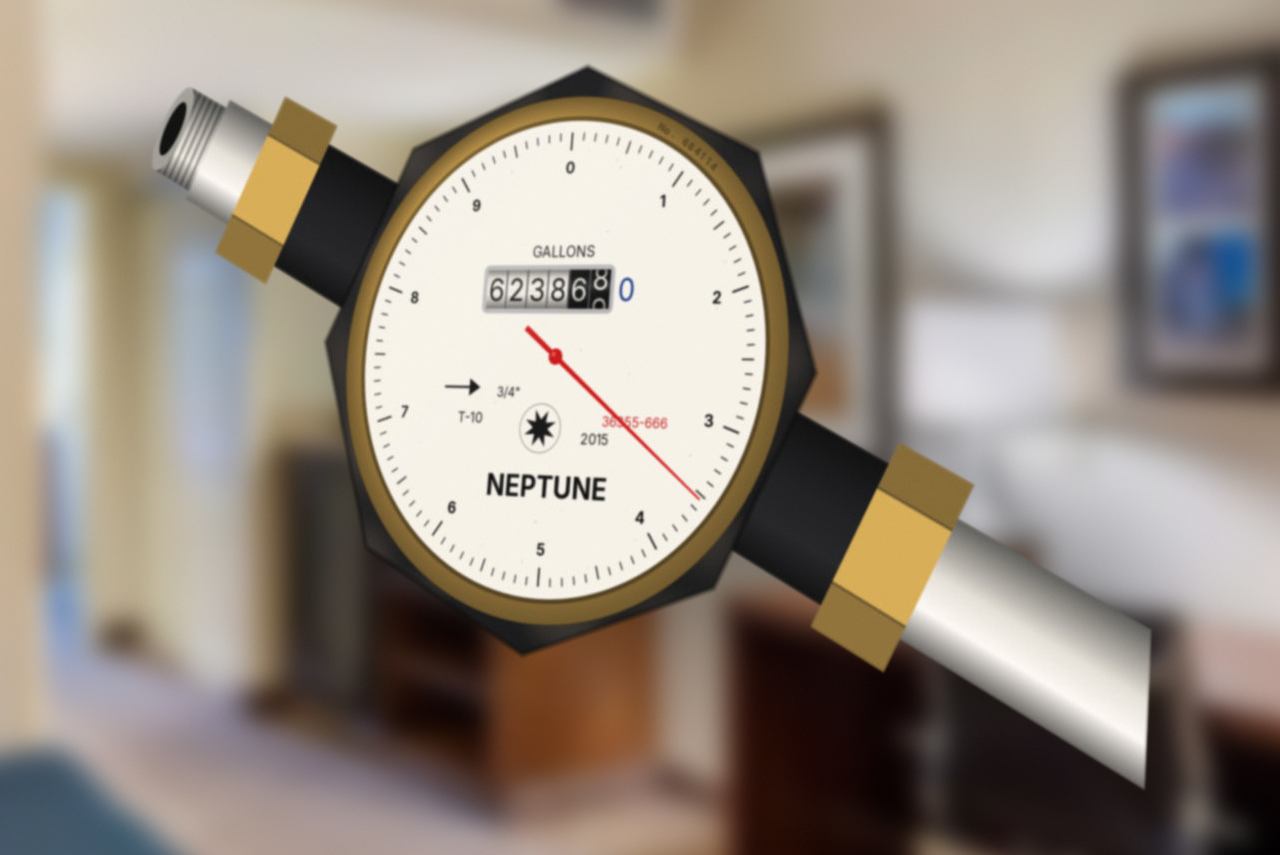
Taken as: gal 6238683.5
